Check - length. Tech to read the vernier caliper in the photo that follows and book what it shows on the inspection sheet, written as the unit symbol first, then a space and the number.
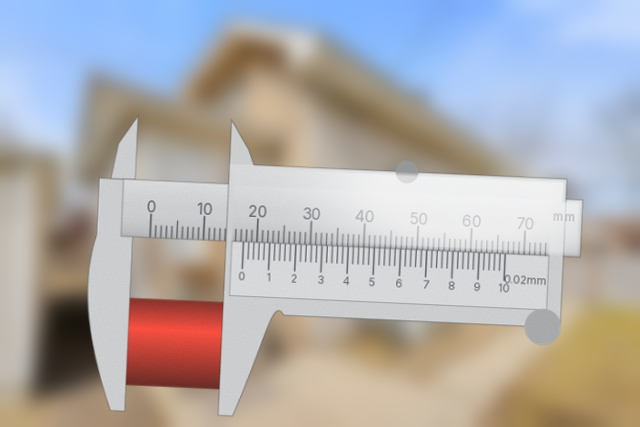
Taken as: mm 17.5
